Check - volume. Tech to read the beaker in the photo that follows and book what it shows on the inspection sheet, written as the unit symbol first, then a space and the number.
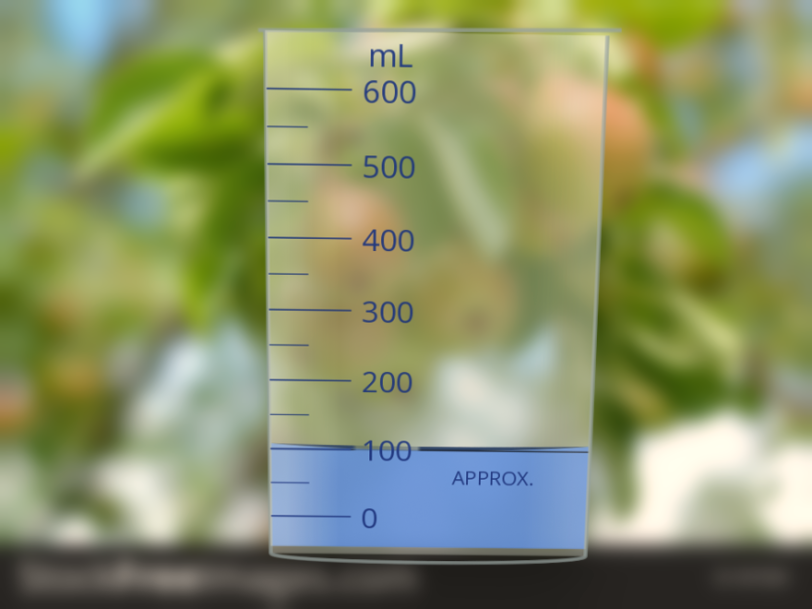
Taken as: mL 100
